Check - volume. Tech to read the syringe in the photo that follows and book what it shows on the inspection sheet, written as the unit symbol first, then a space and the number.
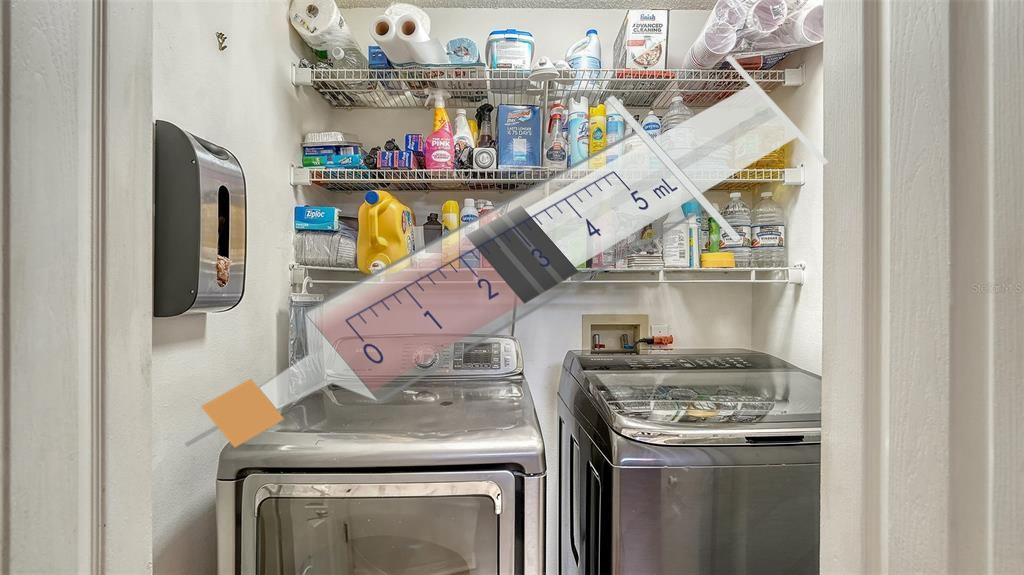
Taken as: mL 2.3
